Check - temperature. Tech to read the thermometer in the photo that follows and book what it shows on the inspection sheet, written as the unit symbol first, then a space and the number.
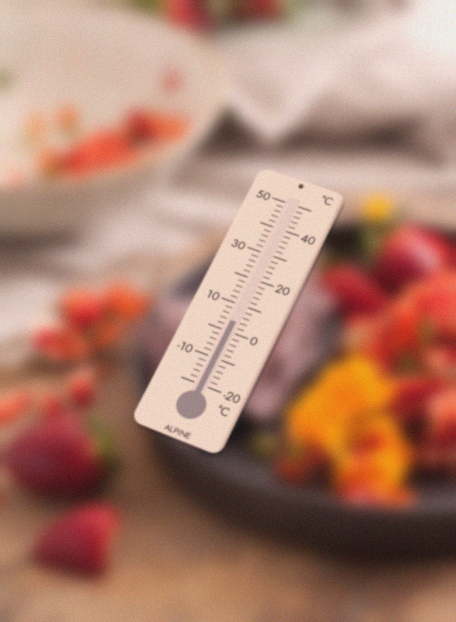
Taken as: °C 4
